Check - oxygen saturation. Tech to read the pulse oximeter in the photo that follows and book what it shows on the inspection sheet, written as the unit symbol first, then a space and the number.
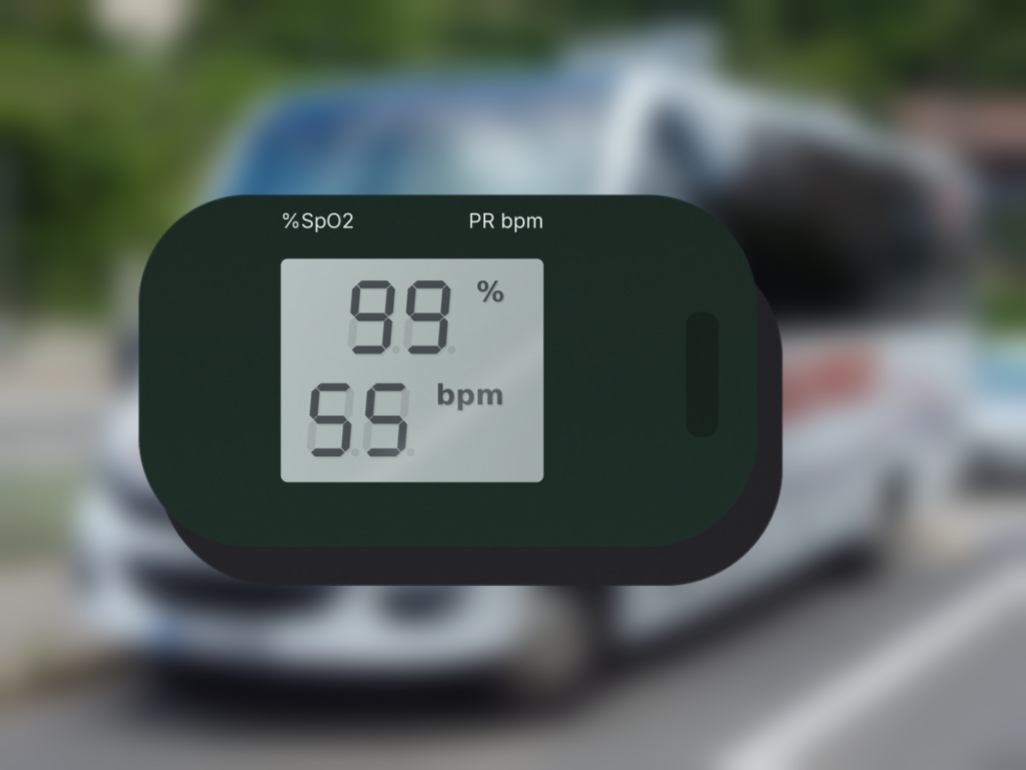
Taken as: % 99
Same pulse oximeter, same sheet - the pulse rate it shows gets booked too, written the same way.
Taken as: bpm 55
